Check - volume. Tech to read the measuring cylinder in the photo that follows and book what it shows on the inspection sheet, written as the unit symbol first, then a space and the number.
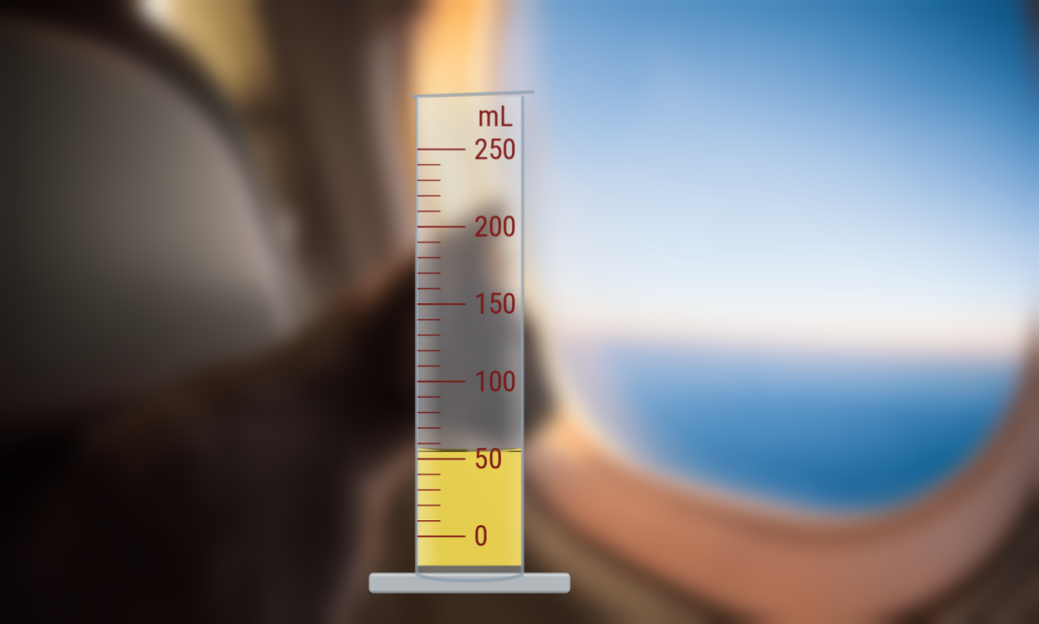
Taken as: mL 55
